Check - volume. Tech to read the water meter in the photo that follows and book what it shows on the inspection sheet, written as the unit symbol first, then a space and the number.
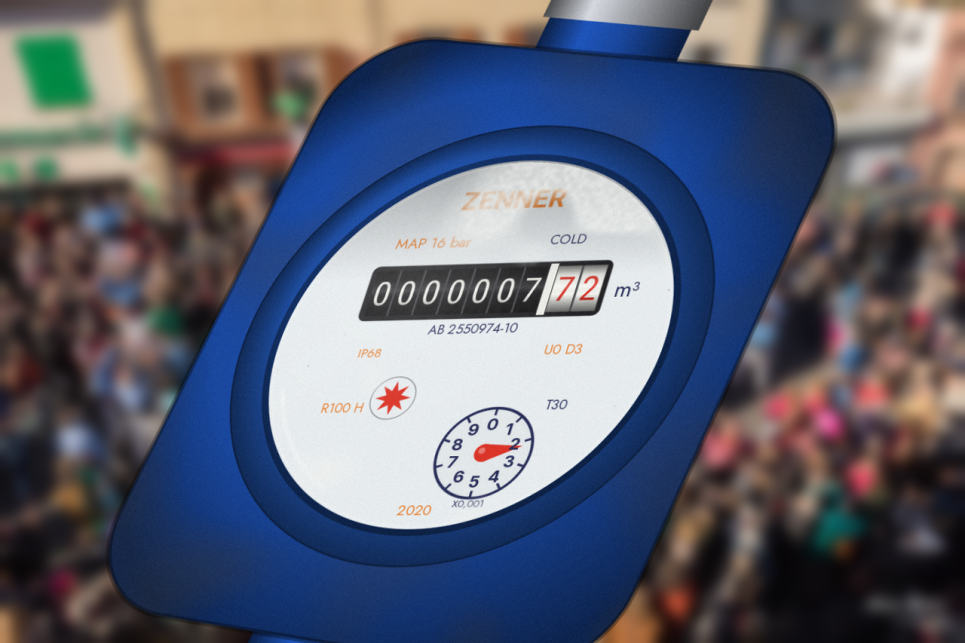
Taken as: m³ 7.722
